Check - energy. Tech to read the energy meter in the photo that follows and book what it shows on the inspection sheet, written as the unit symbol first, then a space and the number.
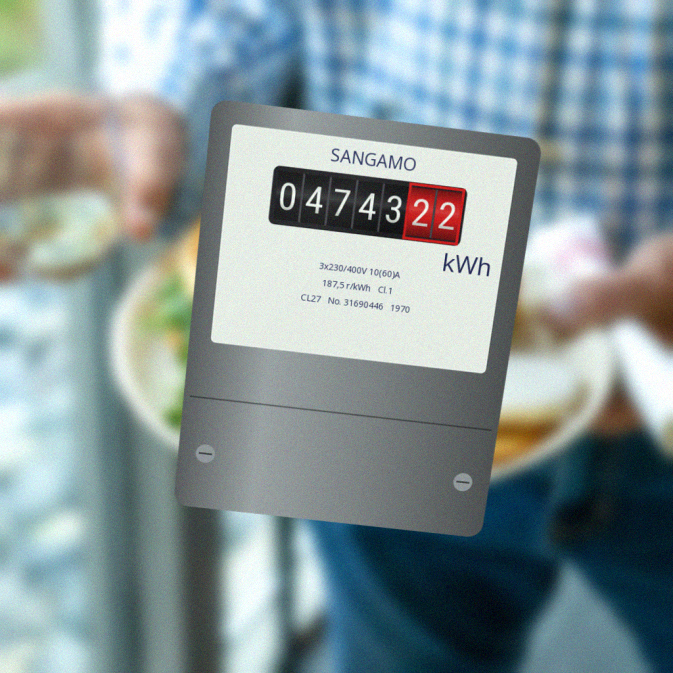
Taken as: kWh 4743.22
